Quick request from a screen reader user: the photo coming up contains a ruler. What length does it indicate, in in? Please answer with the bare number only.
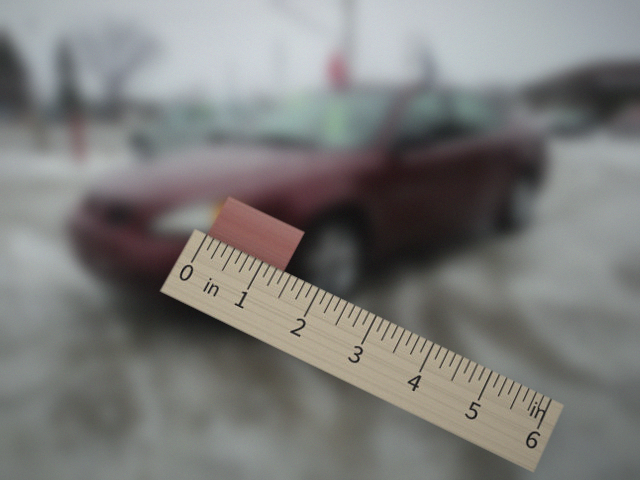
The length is 1.375
